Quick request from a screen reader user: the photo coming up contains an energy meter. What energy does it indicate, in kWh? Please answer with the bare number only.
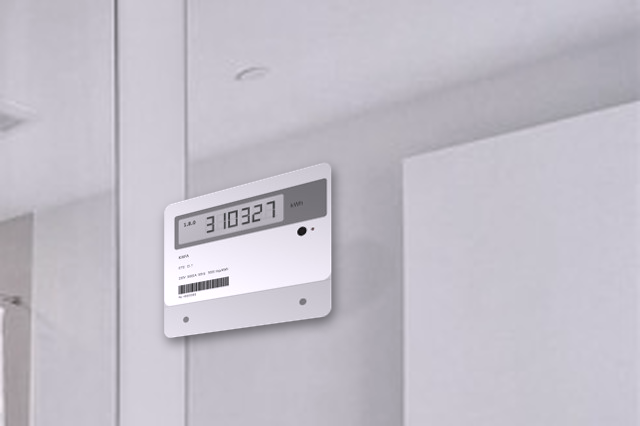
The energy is 310327
